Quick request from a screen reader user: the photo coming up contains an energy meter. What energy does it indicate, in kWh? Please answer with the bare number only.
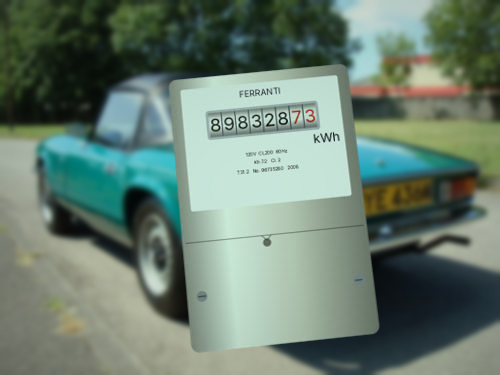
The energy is 898328.73
